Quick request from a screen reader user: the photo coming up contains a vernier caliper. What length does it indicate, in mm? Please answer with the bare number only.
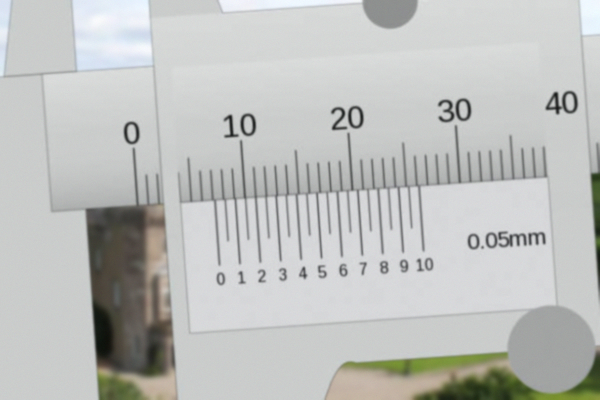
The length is 7.2
